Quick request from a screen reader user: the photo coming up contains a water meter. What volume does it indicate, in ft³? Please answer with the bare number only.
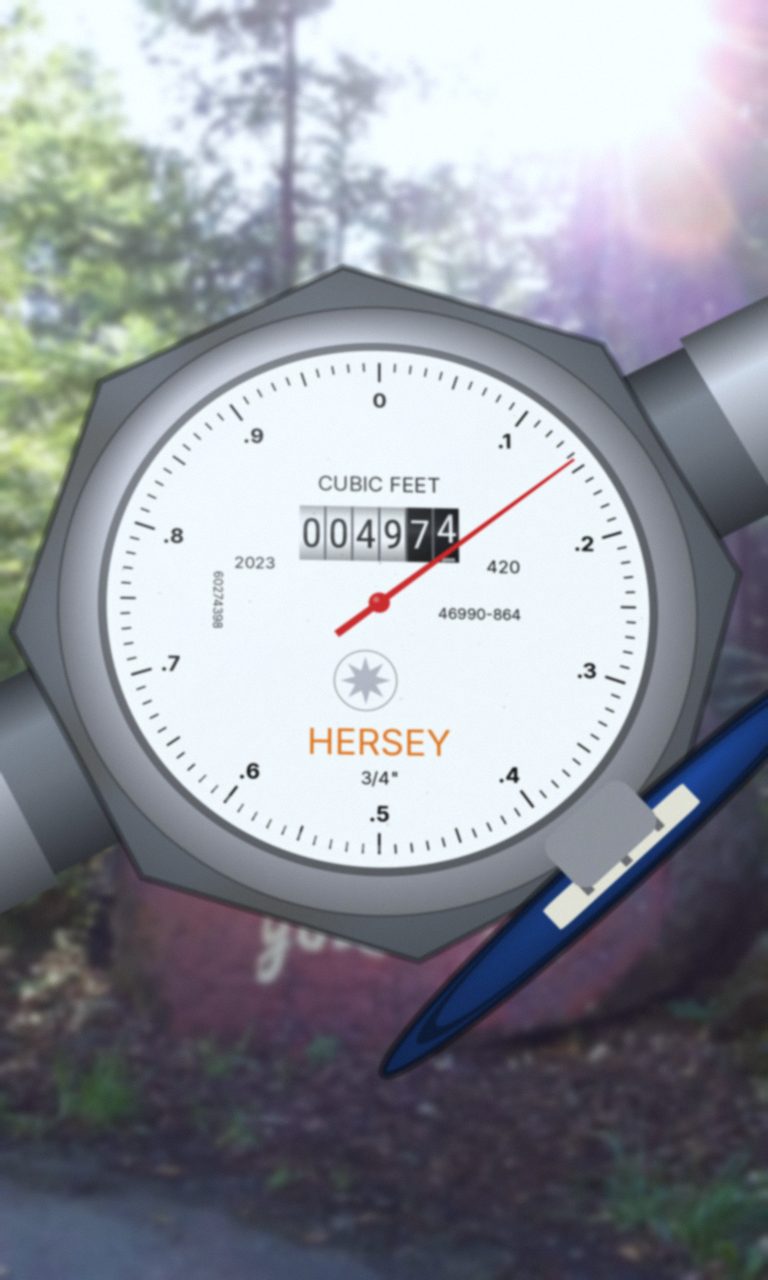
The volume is 4974.14
